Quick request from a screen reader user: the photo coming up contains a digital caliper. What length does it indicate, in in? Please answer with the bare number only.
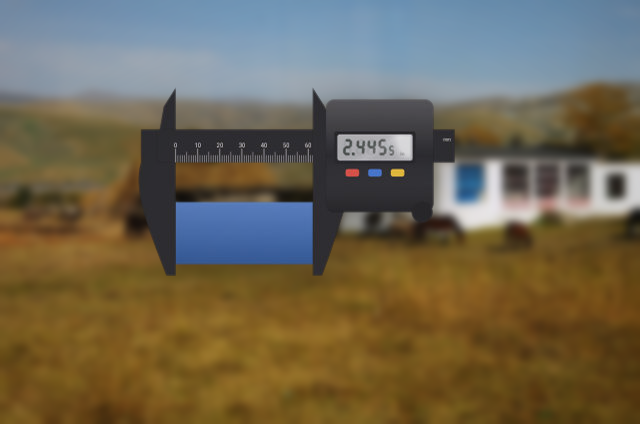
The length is 2.4455
